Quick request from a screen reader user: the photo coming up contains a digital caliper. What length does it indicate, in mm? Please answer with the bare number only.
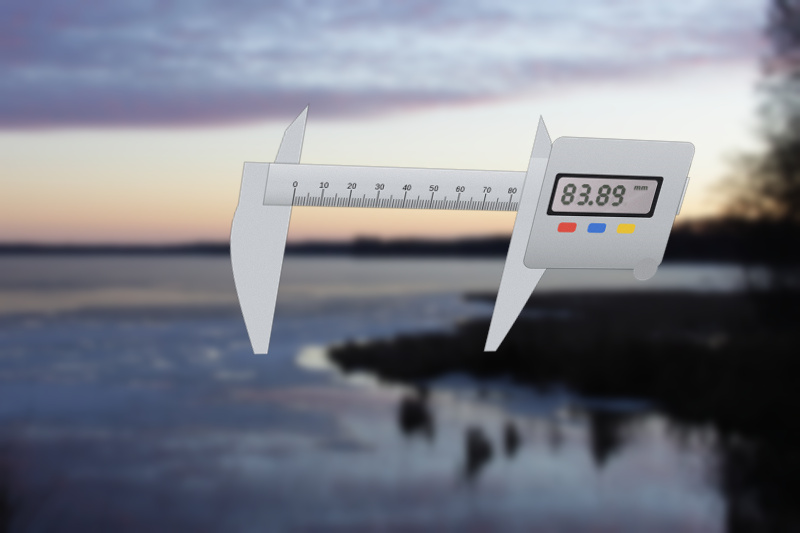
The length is 83.89
